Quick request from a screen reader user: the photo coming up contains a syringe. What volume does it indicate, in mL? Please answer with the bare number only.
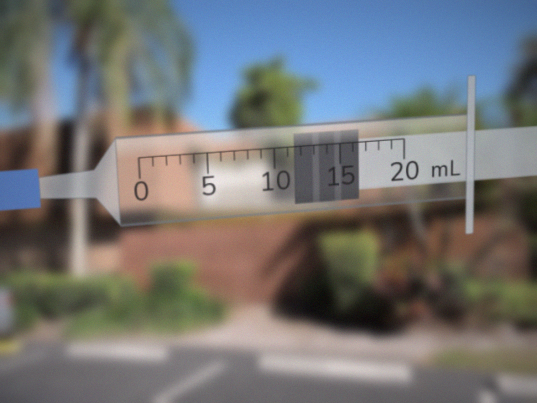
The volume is 11.5
